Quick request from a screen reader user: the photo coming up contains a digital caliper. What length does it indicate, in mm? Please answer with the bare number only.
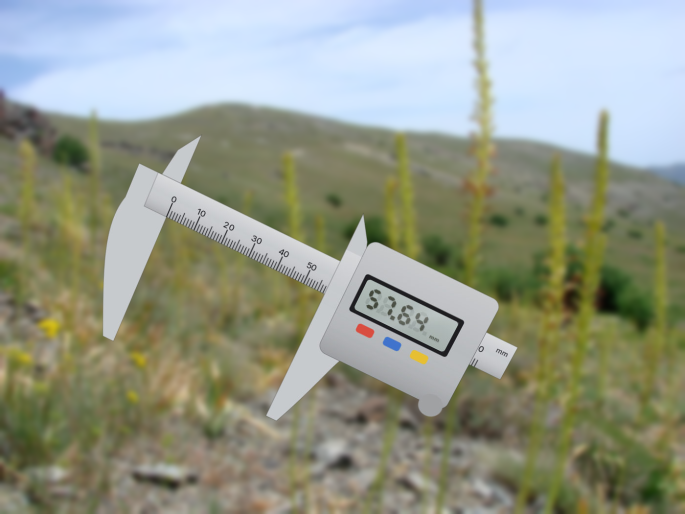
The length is 57.64
